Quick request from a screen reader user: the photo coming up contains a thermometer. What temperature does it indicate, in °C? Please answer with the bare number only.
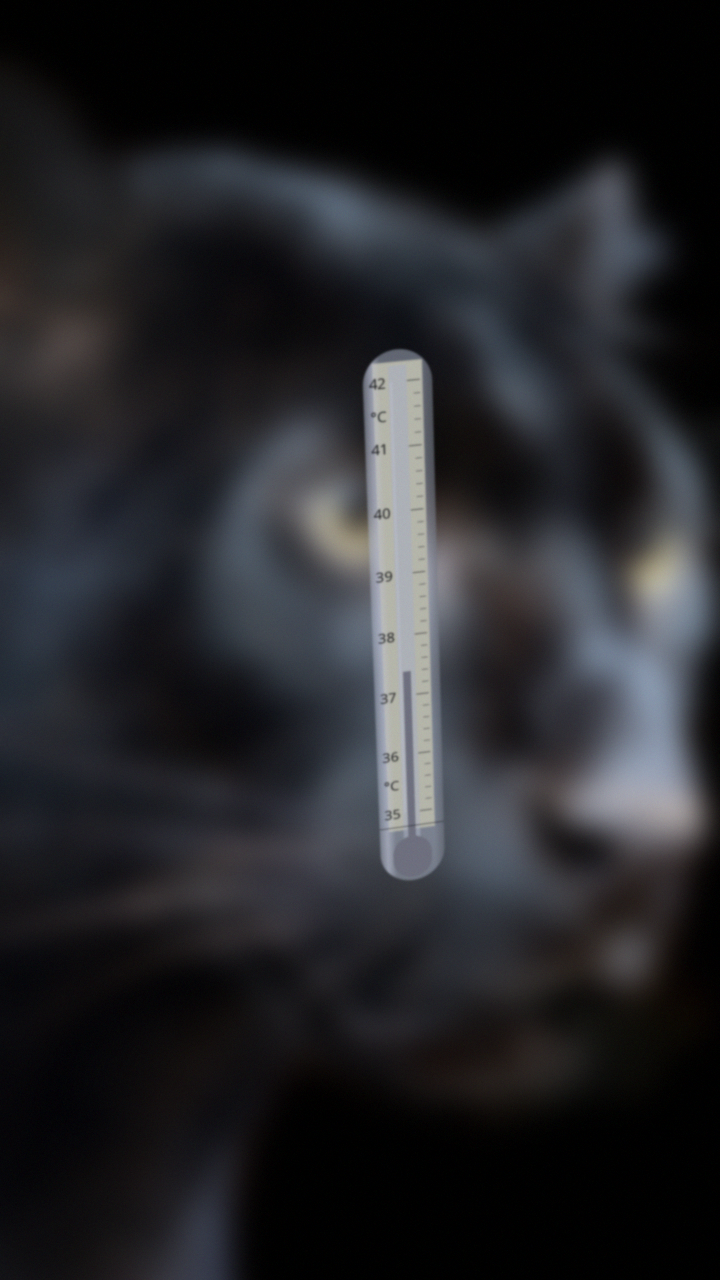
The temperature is 37.4
